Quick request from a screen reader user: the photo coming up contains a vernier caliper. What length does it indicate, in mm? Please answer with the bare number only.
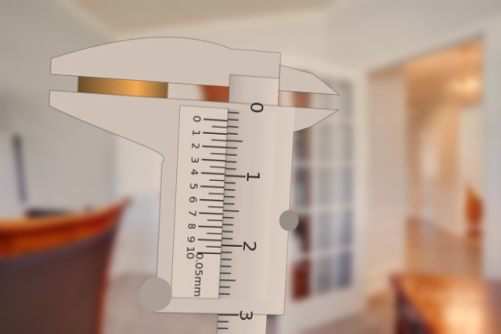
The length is 2.2
